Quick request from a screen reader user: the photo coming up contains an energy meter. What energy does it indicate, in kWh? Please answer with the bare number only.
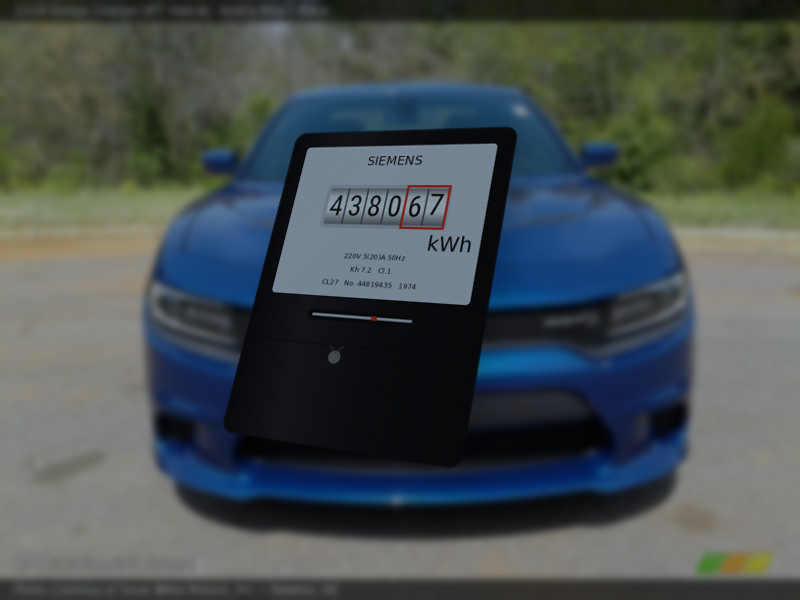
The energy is 4380.67
